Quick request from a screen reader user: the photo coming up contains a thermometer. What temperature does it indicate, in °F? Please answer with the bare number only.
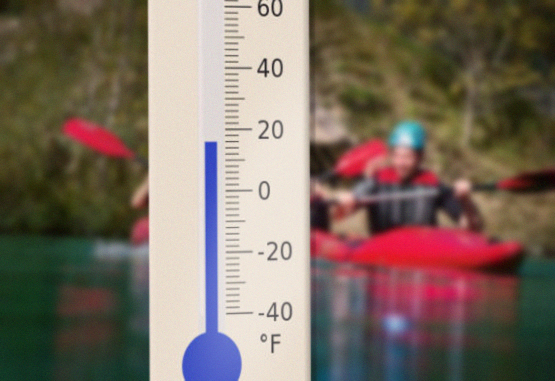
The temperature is 16
